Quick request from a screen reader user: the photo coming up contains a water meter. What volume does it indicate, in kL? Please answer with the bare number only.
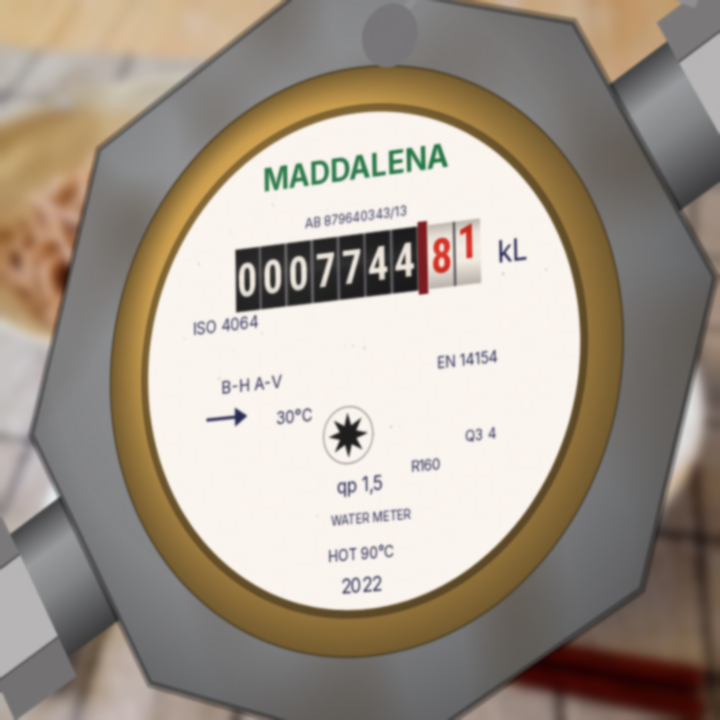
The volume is 7744.81
